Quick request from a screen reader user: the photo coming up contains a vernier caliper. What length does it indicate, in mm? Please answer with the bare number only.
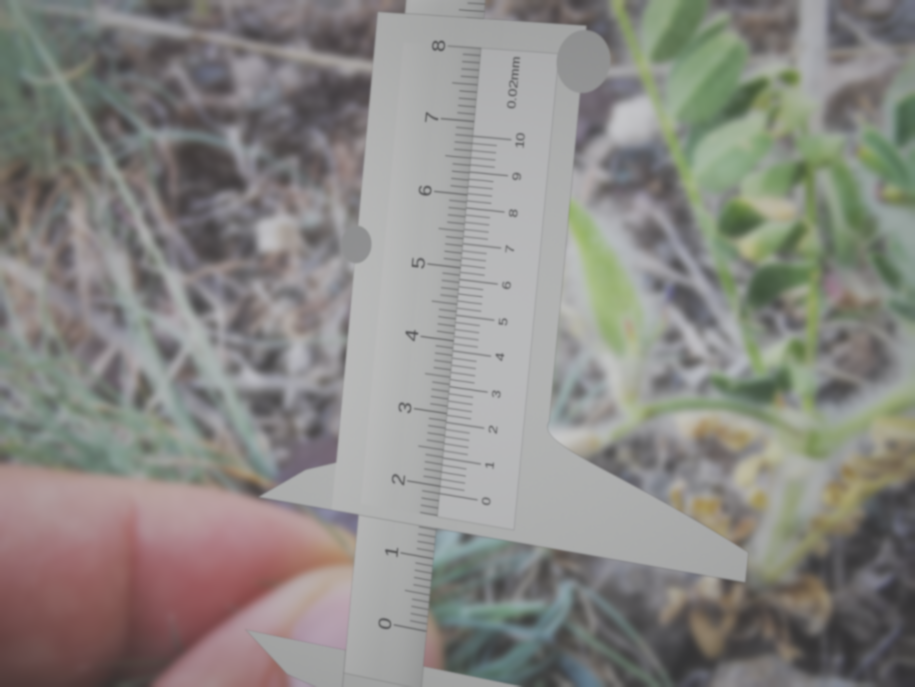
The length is 19.0
